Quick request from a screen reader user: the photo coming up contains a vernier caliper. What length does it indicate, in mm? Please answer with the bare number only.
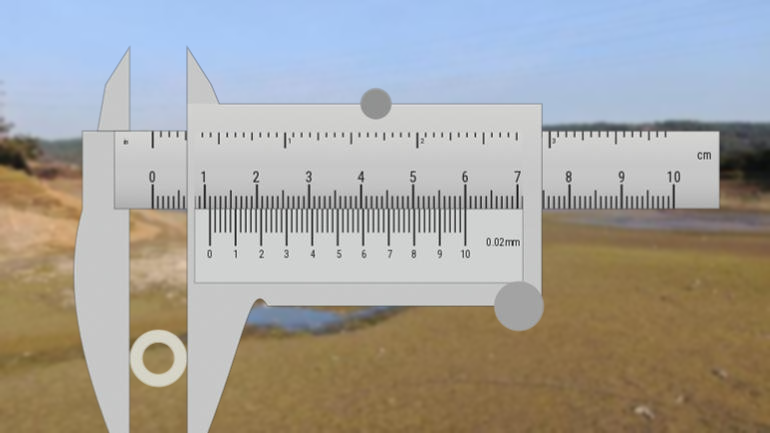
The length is 11.0
